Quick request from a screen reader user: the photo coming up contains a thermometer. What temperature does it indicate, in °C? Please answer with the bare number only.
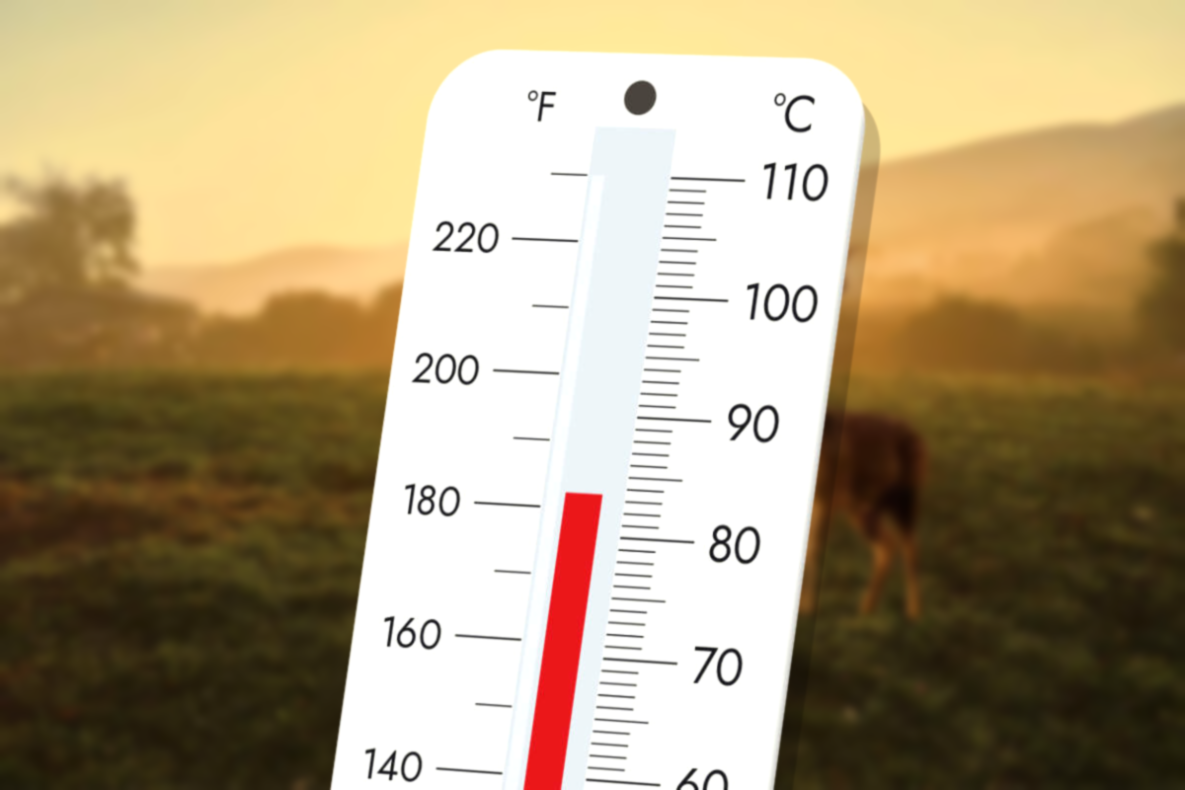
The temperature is 83.5
